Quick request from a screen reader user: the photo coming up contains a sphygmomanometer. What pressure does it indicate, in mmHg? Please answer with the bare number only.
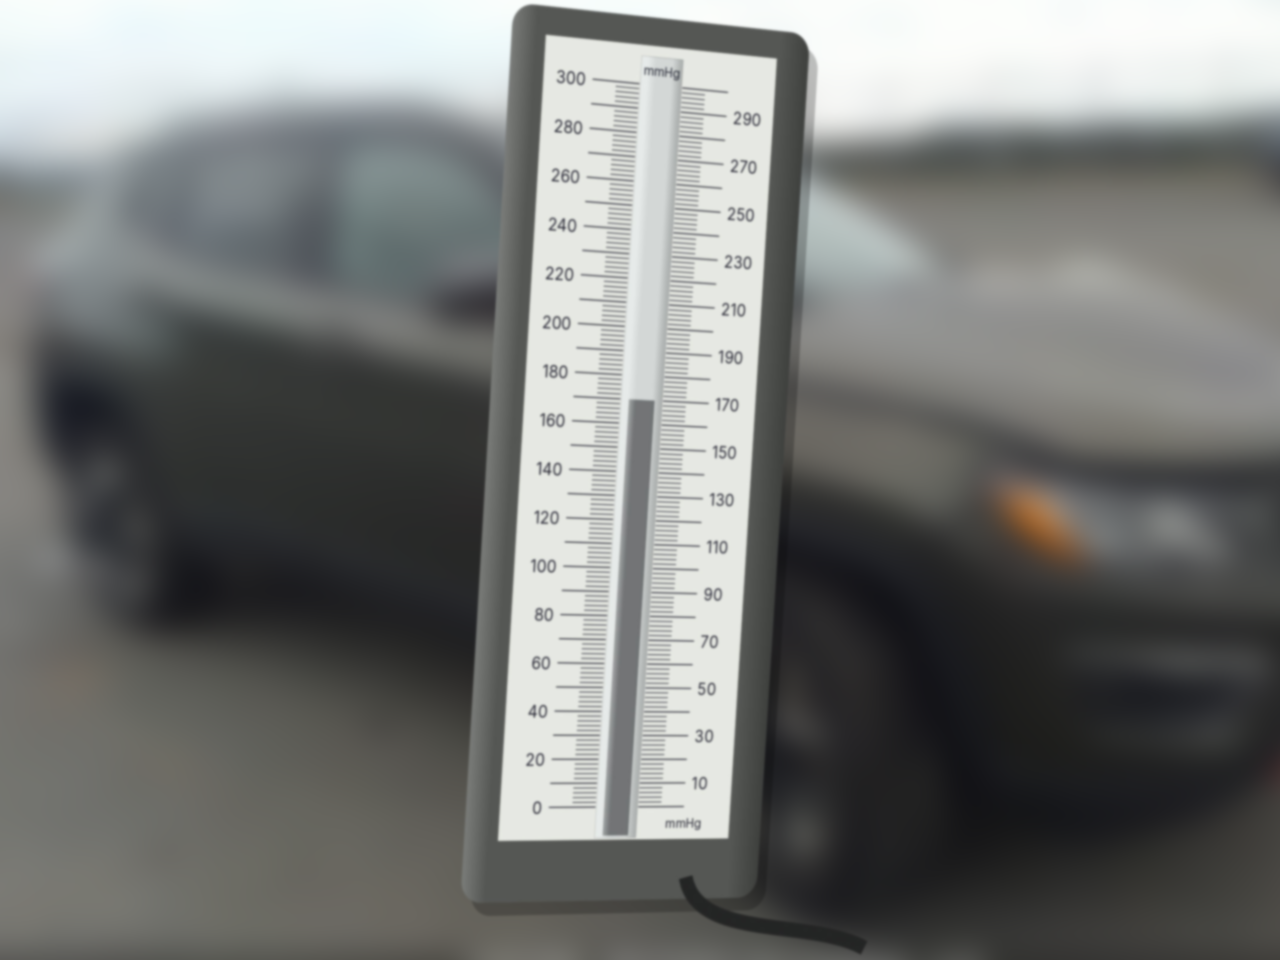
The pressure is 170
